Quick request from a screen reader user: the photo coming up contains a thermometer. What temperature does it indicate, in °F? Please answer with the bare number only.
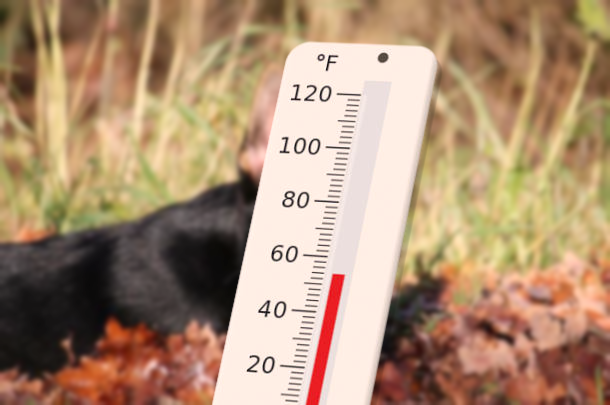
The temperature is 54
